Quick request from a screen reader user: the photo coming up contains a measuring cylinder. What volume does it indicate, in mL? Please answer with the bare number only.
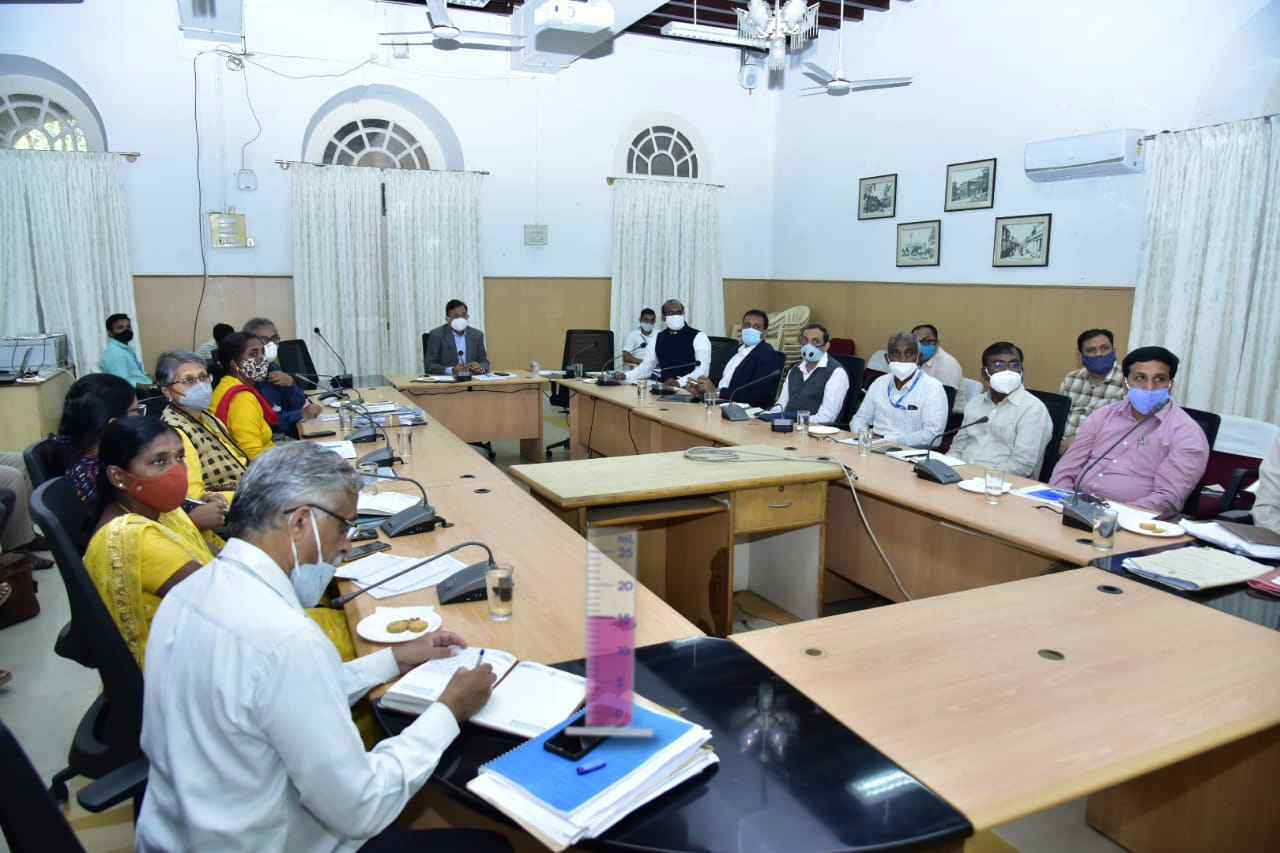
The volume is 15
